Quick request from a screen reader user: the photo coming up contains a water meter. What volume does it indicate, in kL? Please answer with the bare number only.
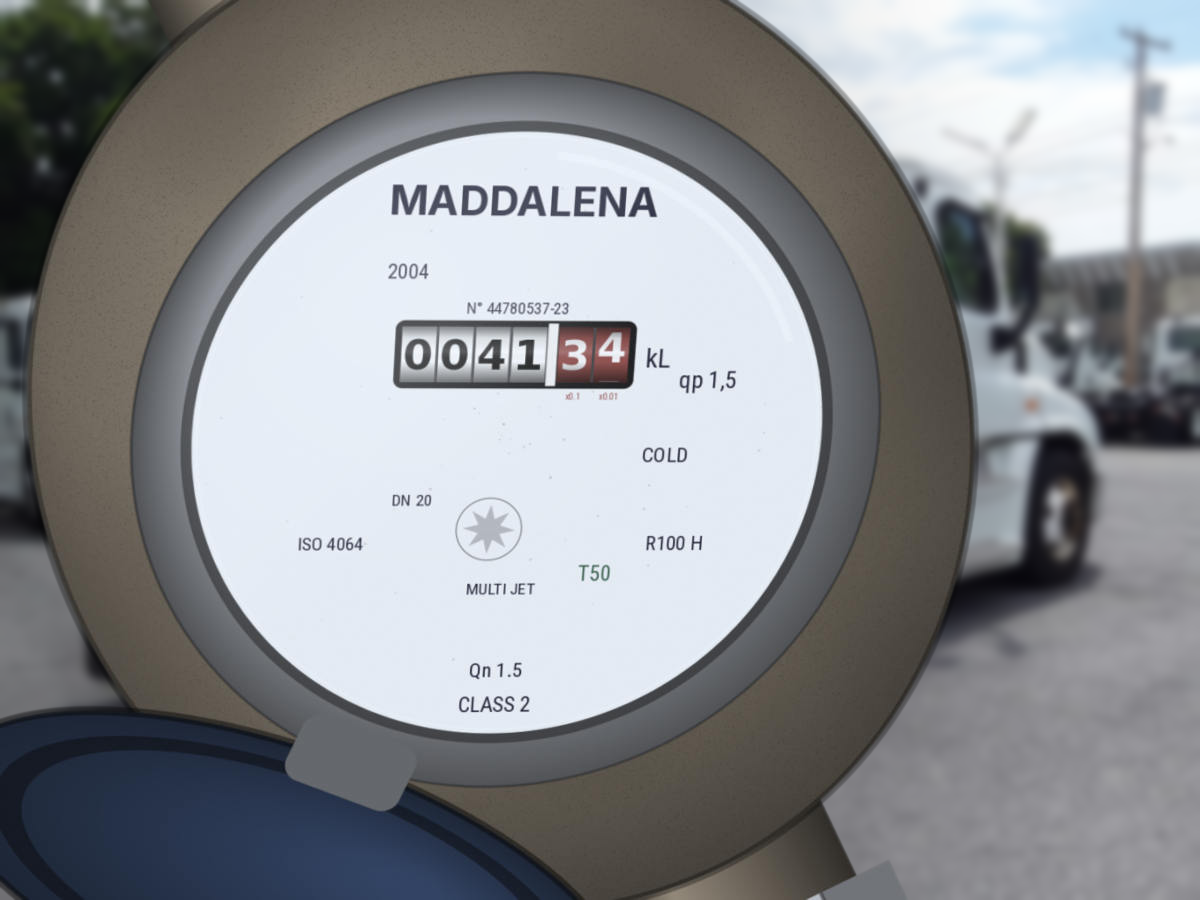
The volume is 41.34
